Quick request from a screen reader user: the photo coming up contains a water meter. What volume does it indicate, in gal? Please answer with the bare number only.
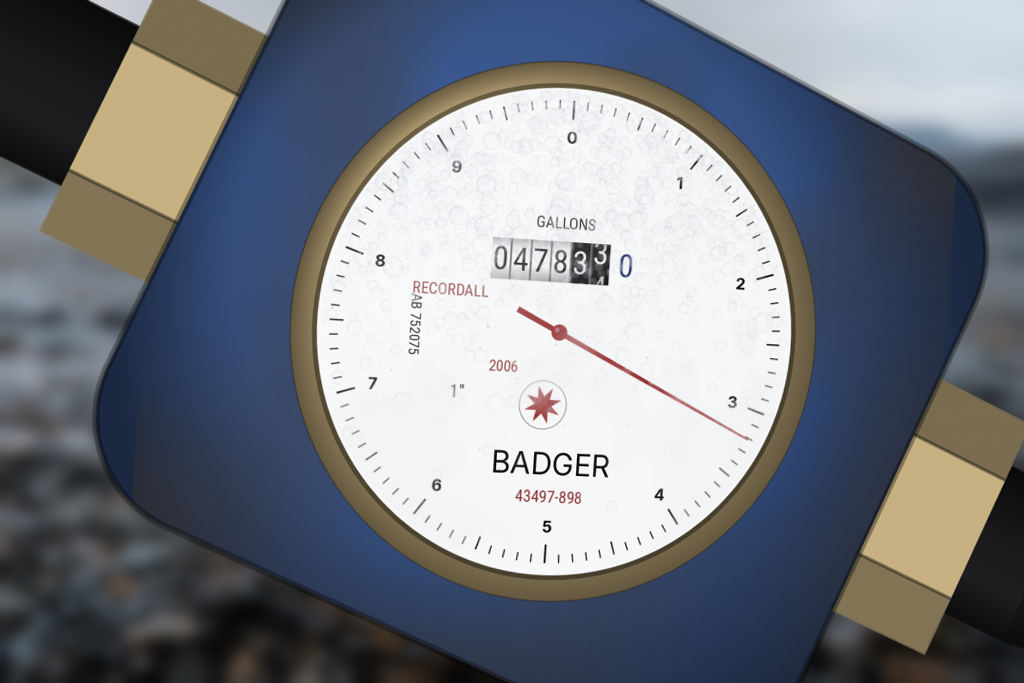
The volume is 478333.2
